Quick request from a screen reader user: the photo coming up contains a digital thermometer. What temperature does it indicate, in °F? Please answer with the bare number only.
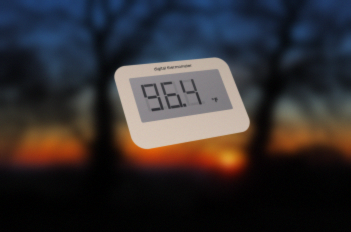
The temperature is 96.4
